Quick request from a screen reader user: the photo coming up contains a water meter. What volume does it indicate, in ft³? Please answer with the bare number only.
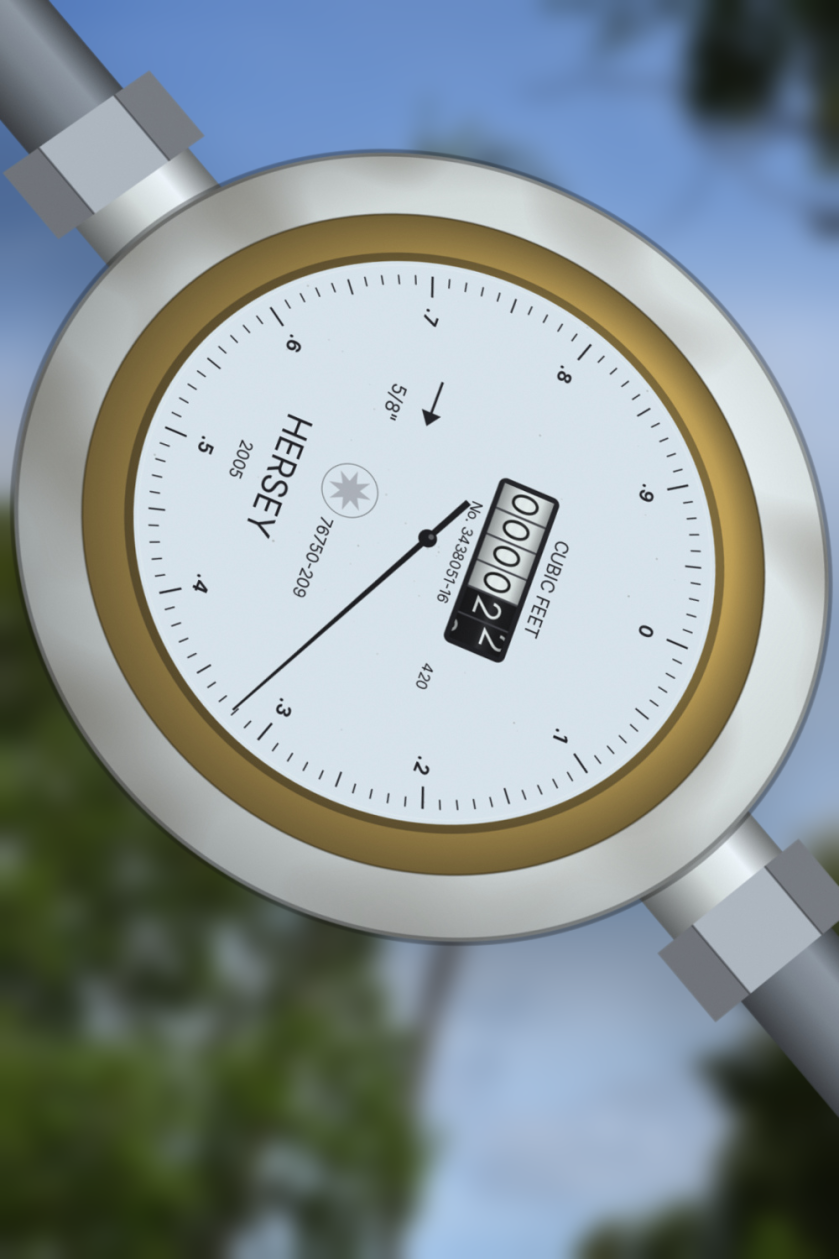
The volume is 22.32
